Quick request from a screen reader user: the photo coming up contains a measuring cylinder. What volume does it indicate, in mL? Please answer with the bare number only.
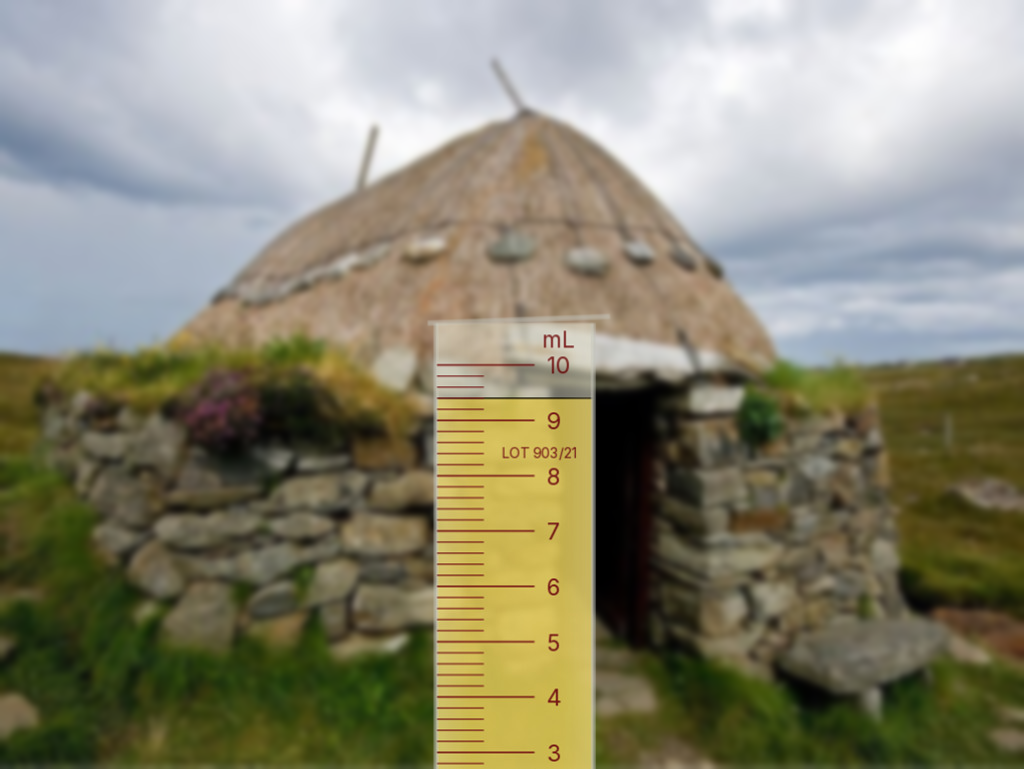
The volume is 9.4
